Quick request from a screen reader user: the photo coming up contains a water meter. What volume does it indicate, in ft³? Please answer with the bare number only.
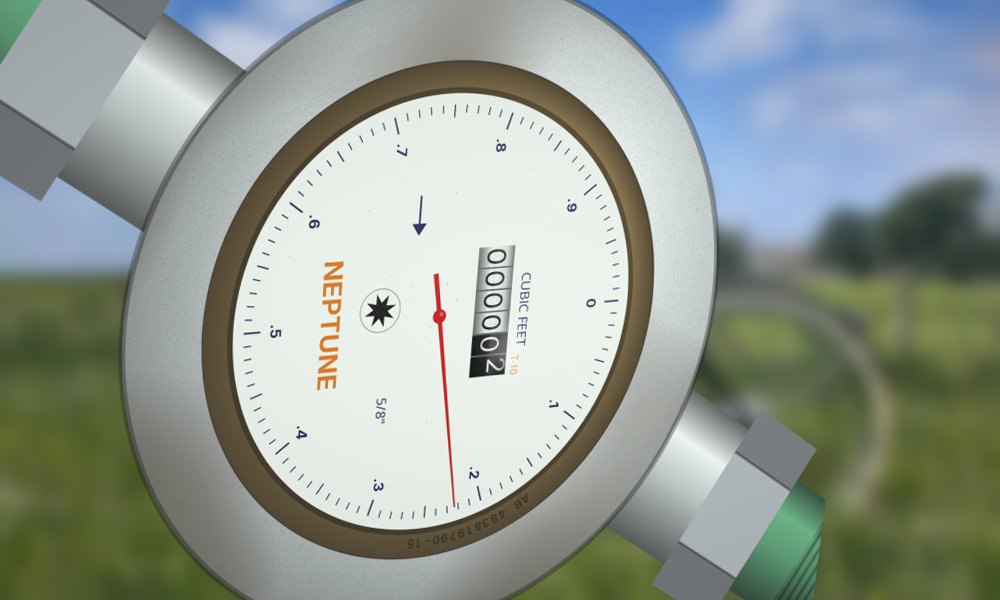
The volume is 2.22
